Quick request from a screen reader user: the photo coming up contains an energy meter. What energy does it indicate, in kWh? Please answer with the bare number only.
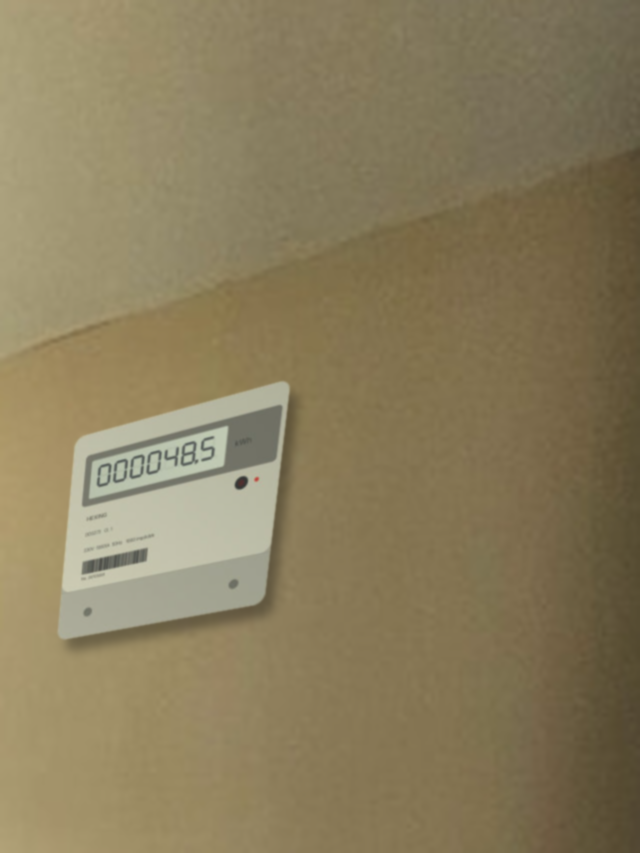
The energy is 48.5
